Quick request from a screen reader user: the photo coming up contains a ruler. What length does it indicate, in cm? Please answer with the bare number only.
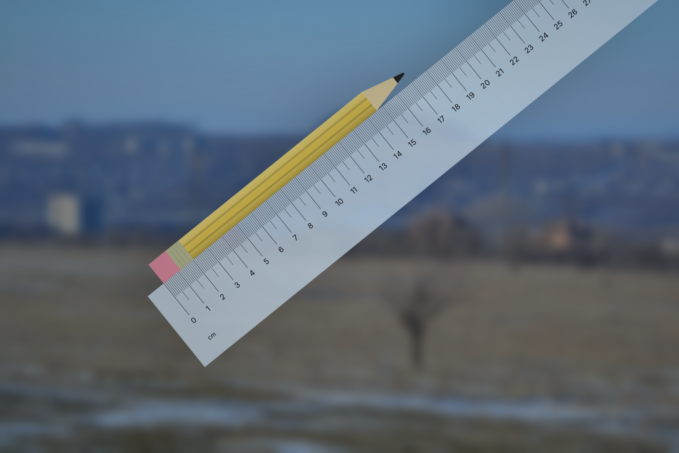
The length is 17
